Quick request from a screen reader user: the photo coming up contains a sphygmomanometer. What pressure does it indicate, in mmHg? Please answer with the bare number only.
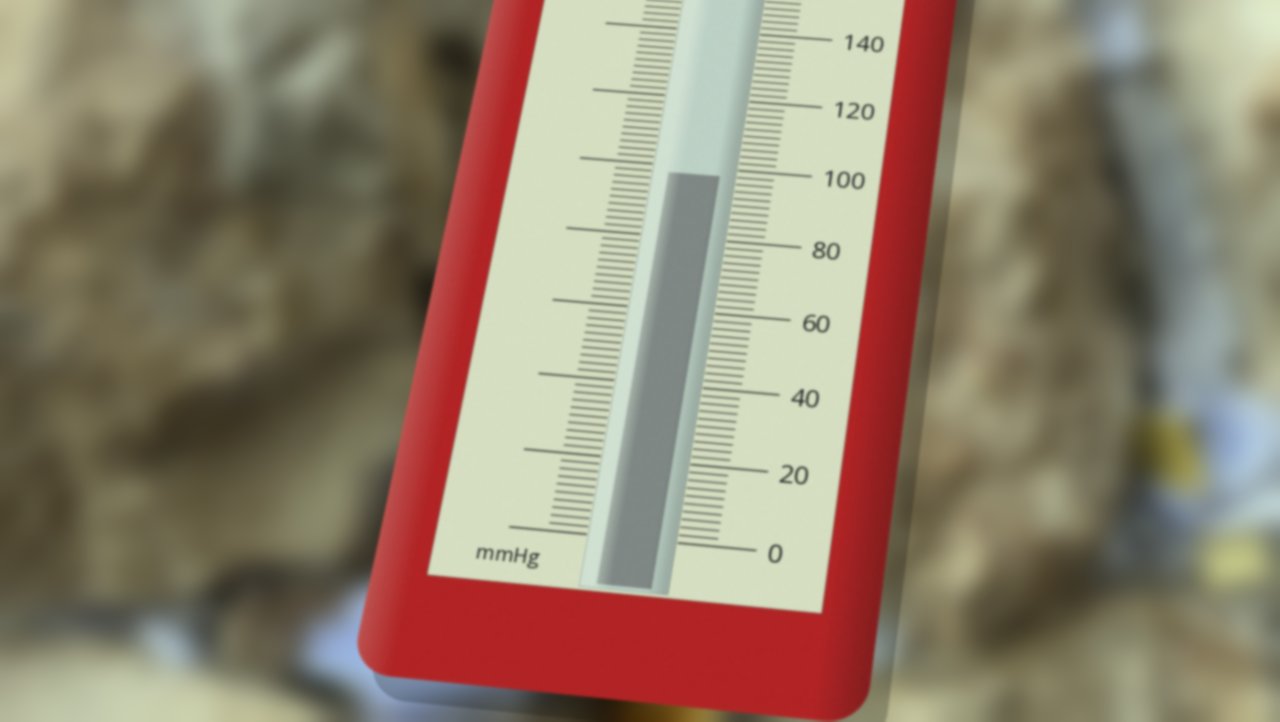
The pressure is 98
